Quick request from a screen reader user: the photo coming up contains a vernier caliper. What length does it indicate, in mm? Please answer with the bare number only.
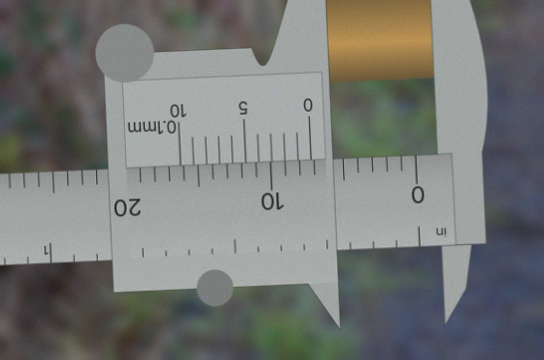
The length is 7.2
